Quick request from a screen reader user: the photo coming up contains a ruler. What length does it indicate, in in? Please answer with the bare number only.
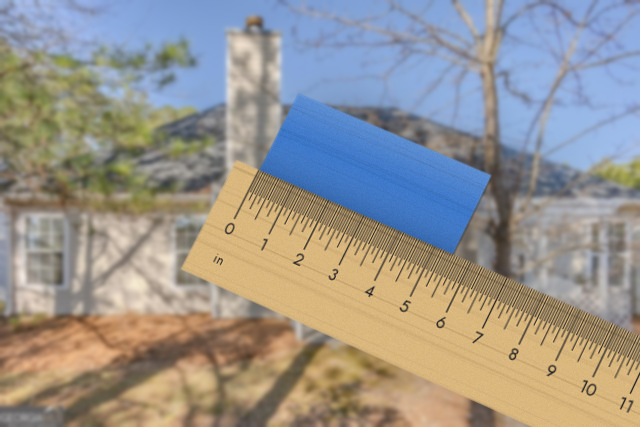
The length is 5.5
